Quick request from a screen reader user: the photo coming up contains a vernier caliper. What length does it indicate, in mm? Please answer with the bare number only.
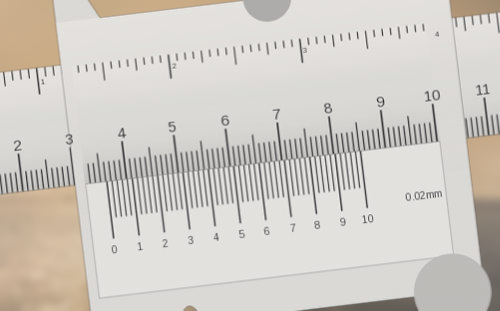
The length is 36.2
